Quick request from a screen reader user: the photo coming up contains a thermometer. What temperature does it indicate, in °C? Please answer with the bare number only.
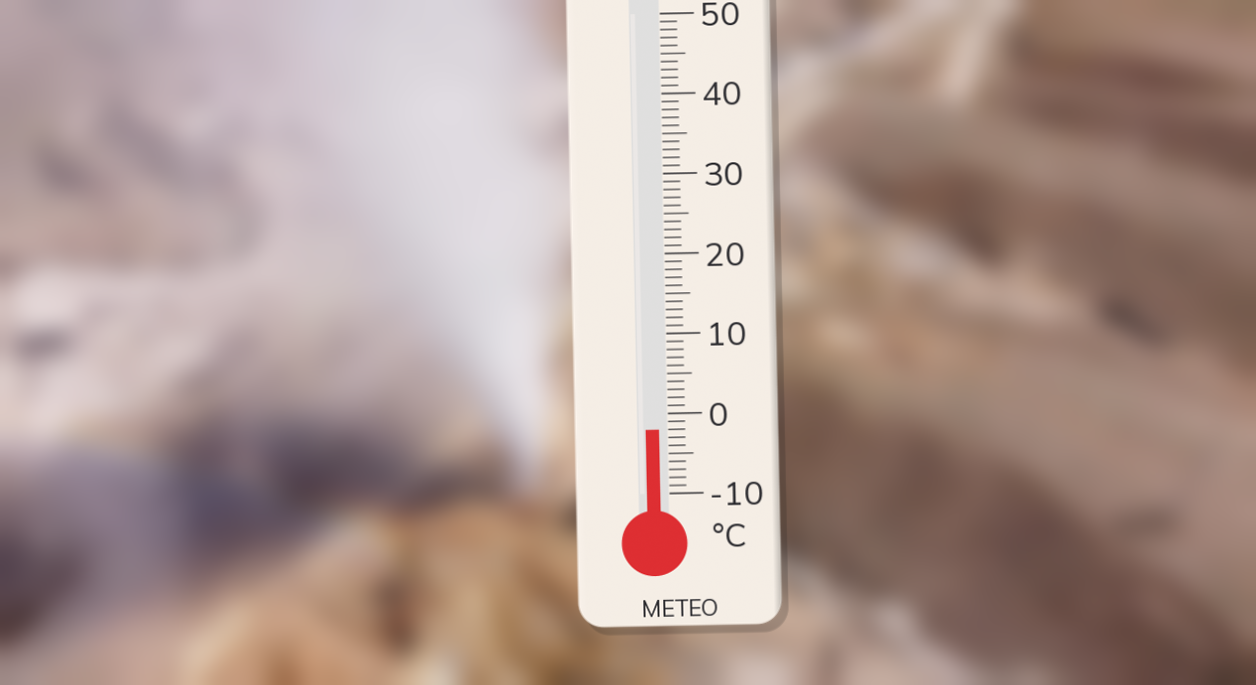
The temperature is -2
